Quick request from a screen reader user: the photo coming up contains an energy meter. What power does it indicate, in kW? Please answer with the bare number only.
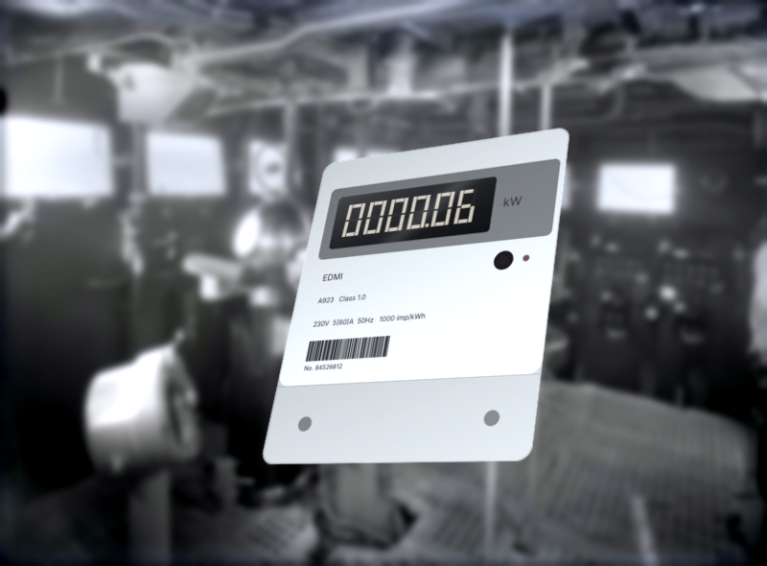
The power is 0.06
